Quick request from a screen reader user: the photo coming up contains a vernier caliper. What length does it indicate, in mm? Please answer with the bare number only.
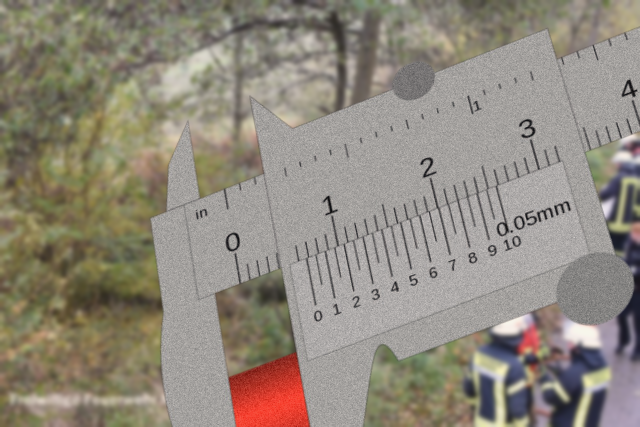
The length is 6.8
